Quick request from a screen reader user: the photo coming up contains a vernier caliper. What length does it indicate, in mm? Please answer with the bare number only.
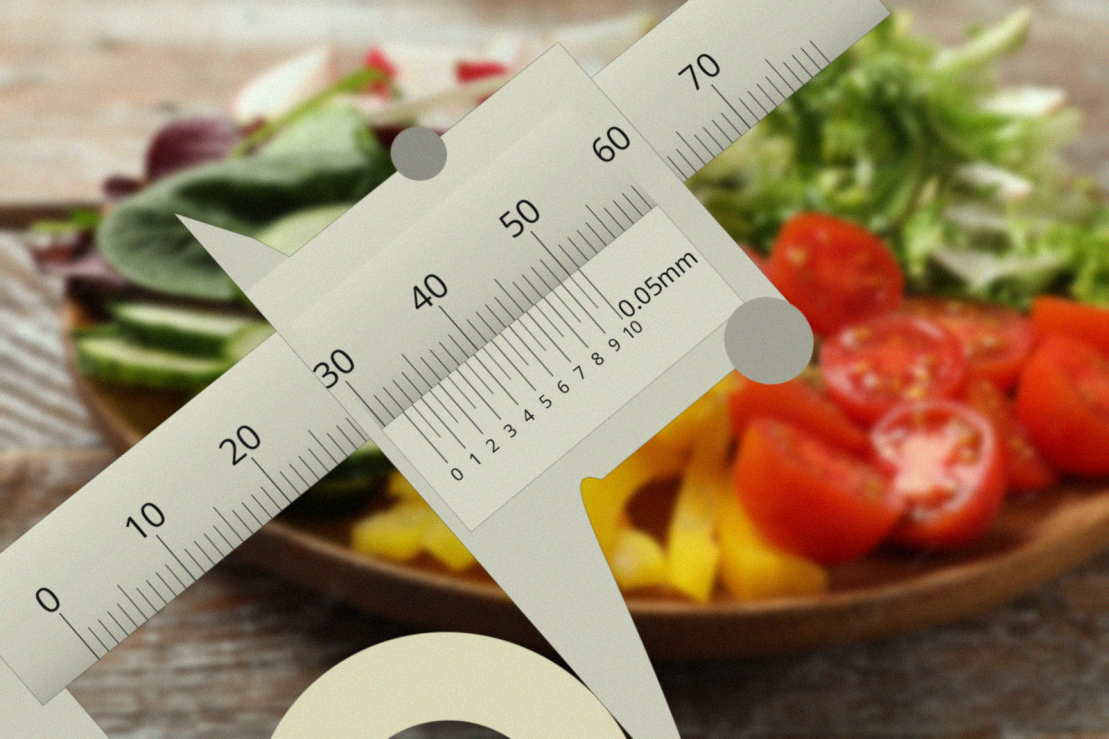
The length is 31.9
